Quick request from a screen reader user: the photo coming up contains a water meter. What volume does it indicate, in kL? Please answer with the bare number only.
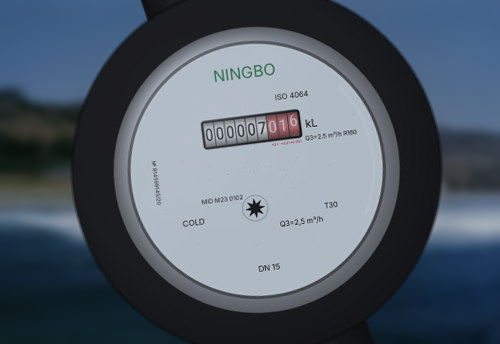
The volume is 7.016
